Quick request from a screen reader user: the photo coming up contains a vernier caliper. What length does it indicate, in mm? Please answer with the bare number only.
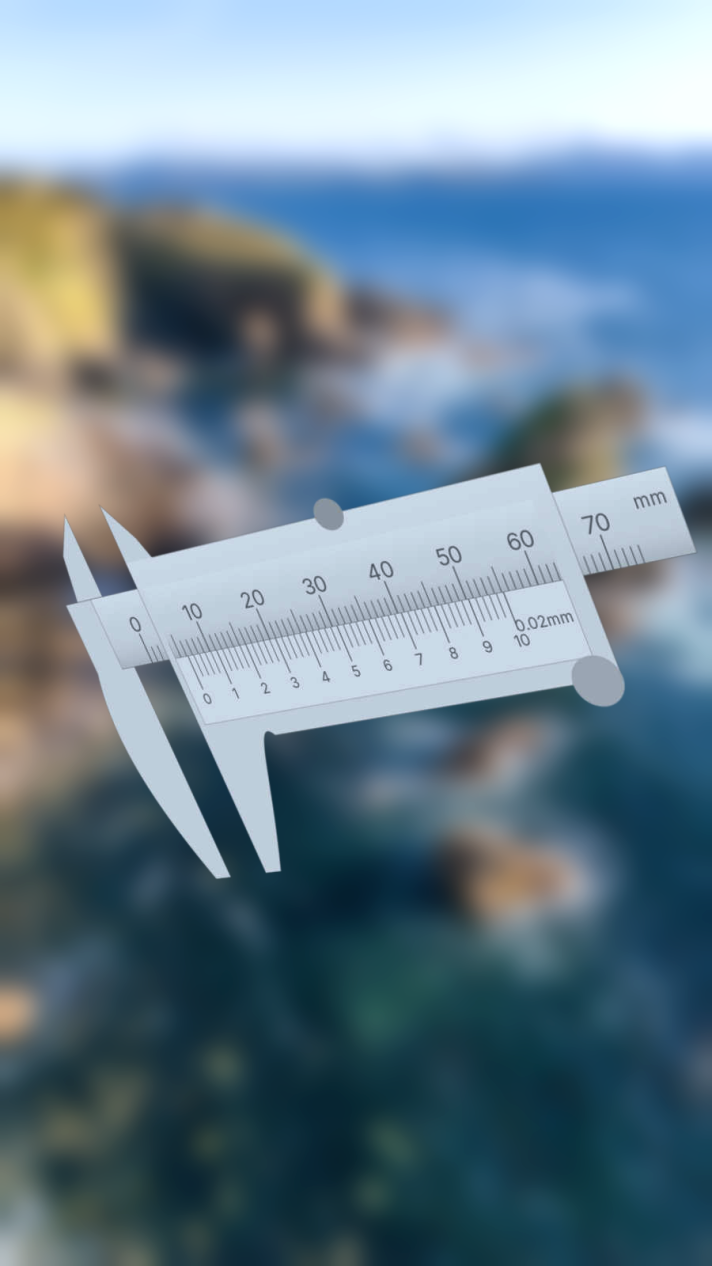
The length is 6.2
